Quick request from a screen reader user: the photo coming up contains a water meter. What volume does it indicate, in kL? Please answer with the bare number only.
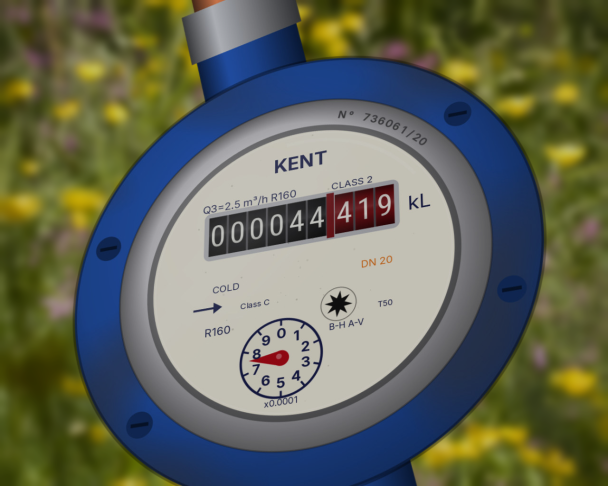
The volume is 44.4197
